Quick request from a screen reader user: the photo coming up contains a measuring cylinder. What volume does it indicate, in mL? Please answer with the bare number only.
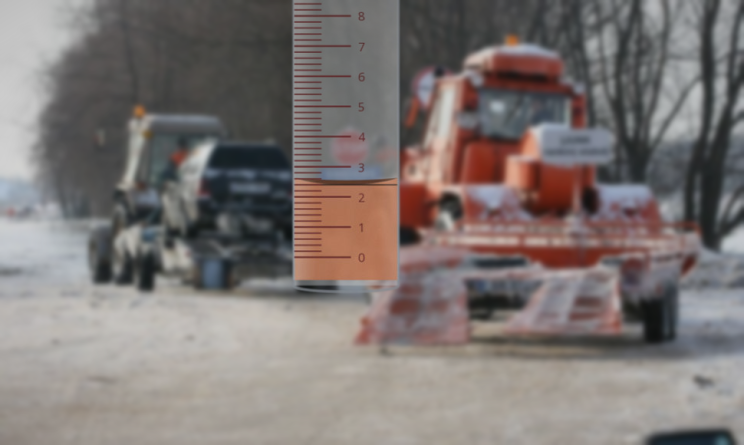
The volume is 2.4
